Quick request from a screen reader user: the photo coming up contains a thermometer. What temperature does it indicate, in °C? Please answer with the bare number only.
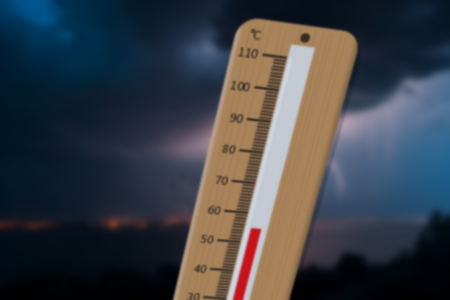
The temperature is 55
